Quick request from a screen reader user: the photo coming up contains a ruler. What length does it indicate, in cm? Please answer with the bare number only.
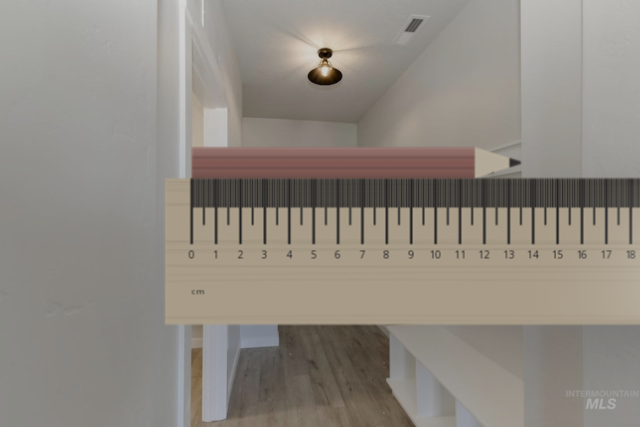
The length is 13.5
